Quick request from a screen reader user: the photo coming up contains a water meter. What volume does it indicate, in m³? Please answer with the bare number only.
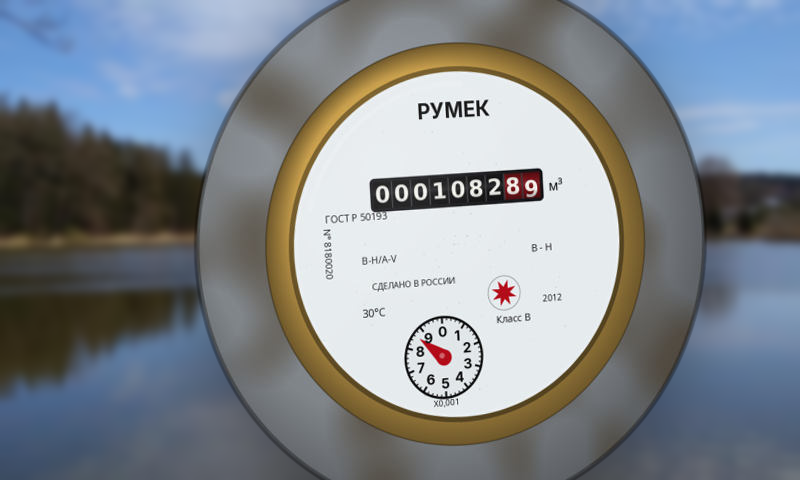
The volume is 1082.888
